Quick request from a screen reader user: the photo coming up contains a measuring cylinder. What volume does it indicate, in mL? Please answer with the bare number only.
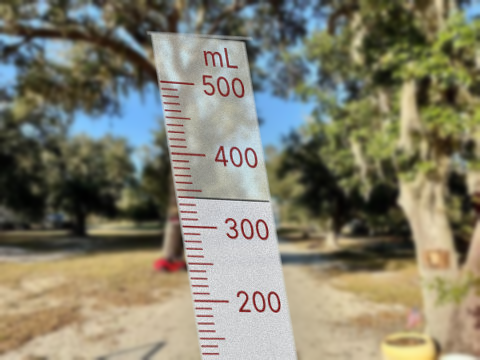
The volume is 340
